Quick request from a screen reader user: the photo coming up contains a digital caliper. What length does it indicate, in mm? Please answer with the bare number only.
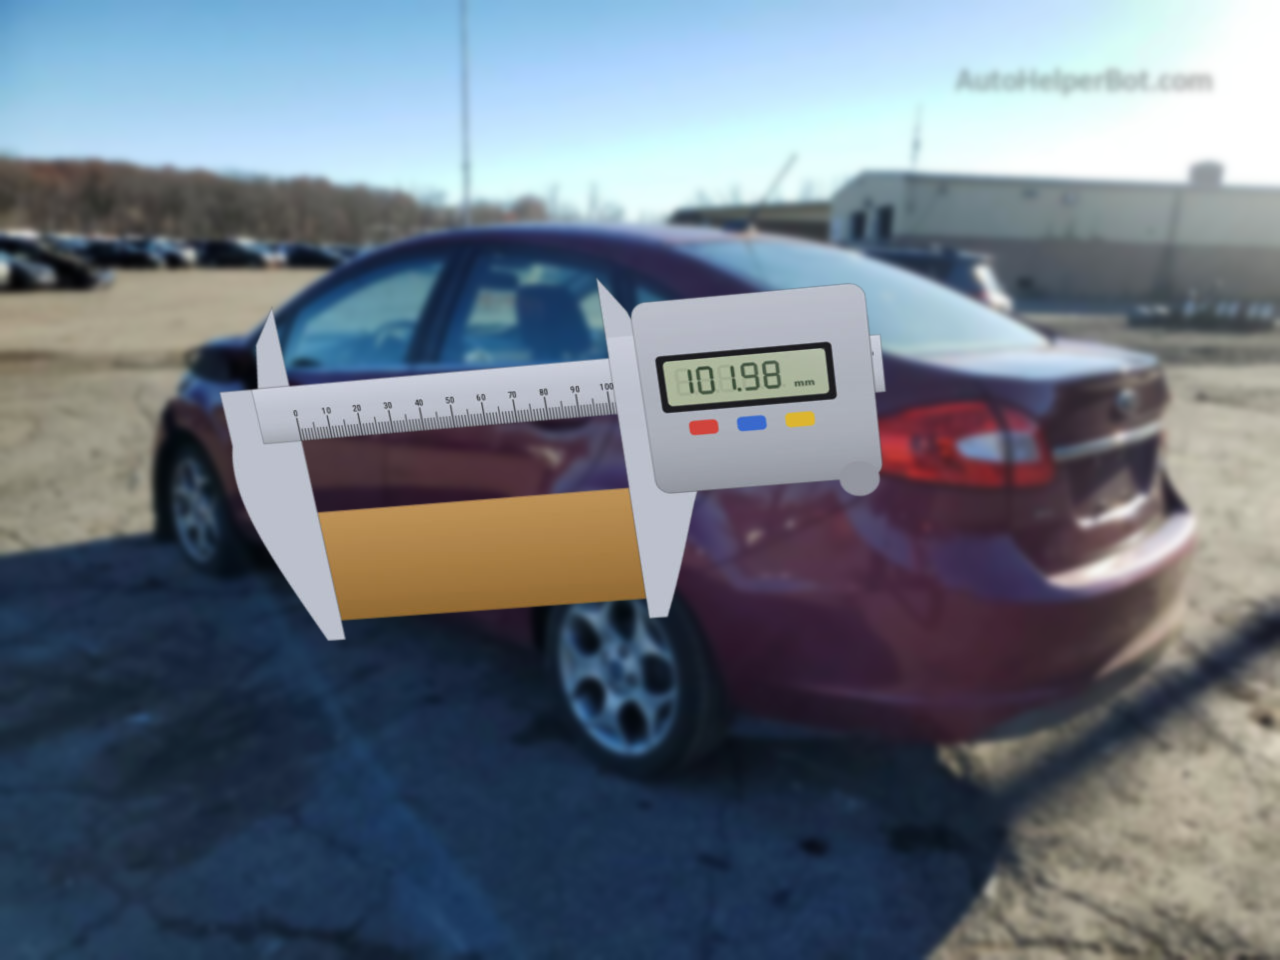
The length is 101.98
